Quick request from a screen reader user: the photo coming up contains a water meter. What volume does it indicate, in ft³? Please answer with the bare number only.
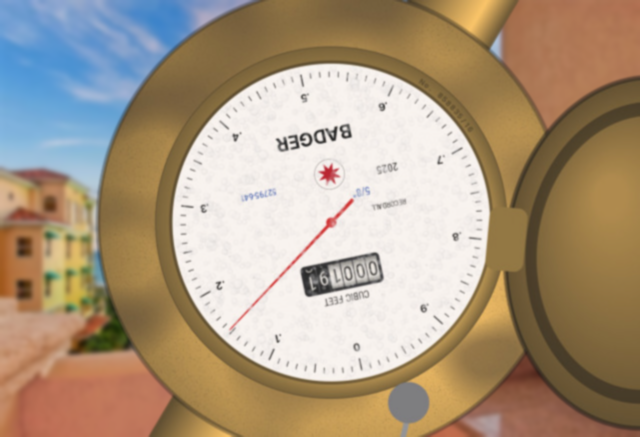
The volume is 191.15
